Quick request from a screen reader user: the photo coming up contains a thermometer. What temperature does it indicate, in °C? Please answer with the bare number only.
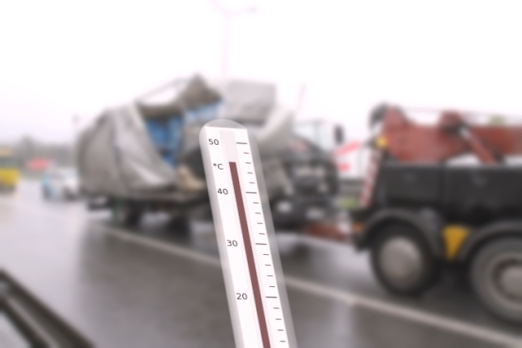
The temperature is 46
